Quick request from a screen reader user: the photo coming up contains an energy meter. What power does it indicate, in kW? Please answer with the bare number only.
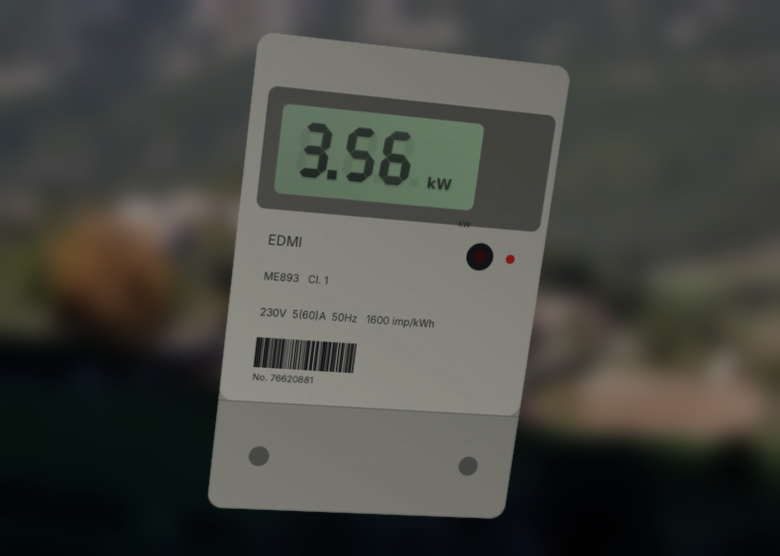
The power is 3.56
